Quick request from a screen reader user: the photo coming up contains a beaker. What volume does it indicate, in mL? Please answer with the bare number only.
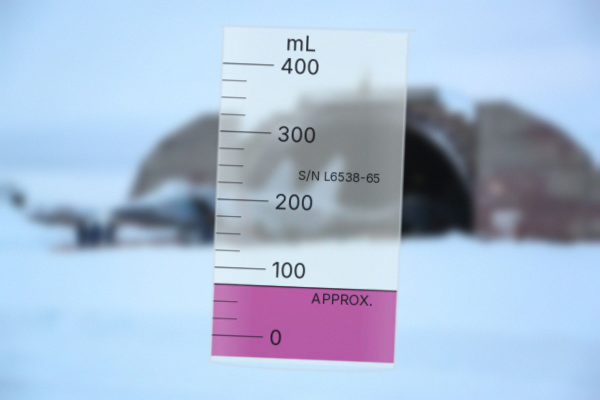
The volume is 75
